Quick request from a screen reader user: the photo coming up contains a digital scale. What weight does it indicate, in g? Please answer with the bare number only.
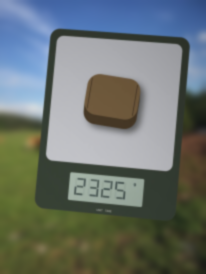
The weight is 2325
